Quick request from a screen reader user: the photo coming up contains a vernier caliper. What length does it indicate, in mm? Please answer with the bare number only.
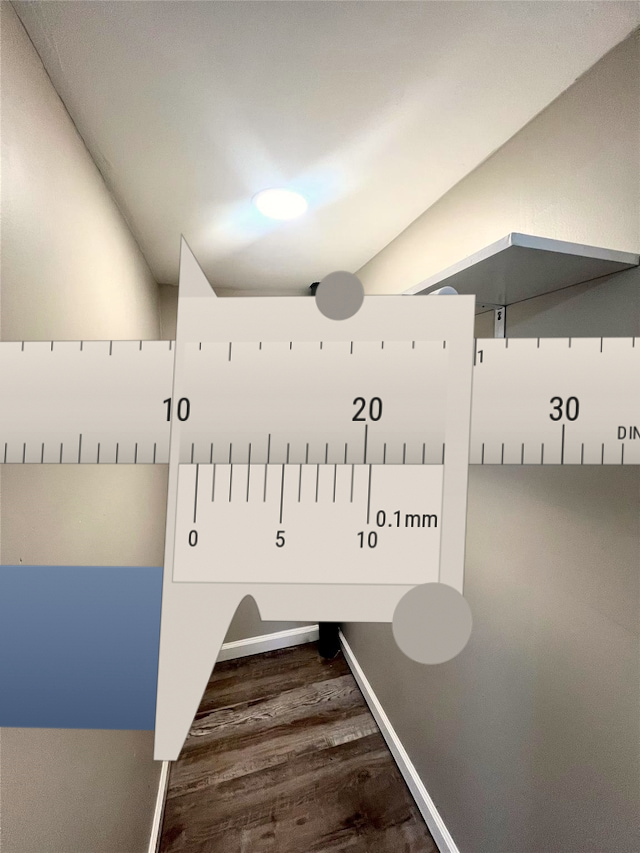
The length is 11.3
